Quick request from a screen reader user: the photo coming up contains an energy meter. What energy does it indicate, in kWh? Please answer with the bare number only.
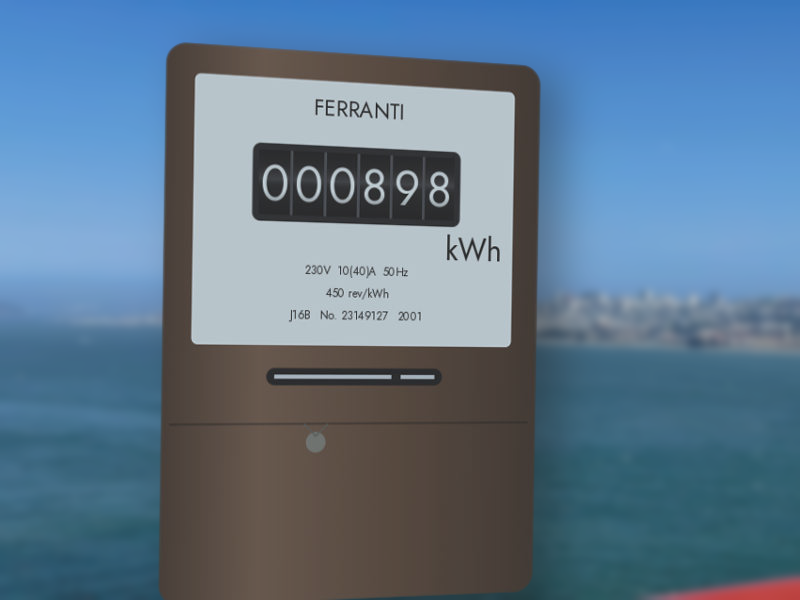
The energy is 898
